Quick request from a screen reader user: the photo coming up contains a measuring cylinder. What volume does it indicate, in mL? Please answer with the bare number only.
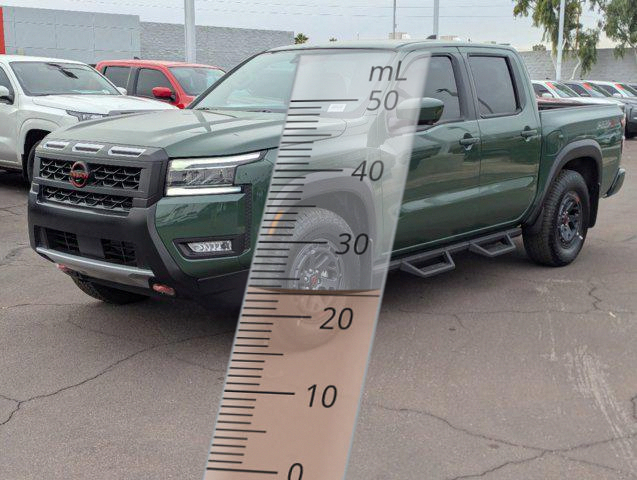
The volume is 23
